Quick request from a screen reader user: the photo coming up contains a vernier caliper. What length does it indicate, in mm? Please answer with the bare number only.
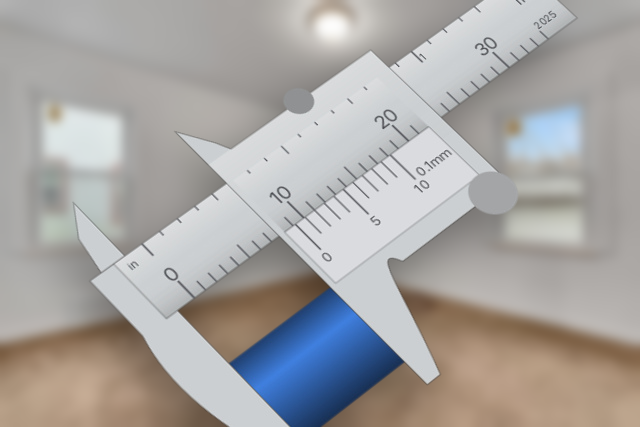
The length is 9.2
